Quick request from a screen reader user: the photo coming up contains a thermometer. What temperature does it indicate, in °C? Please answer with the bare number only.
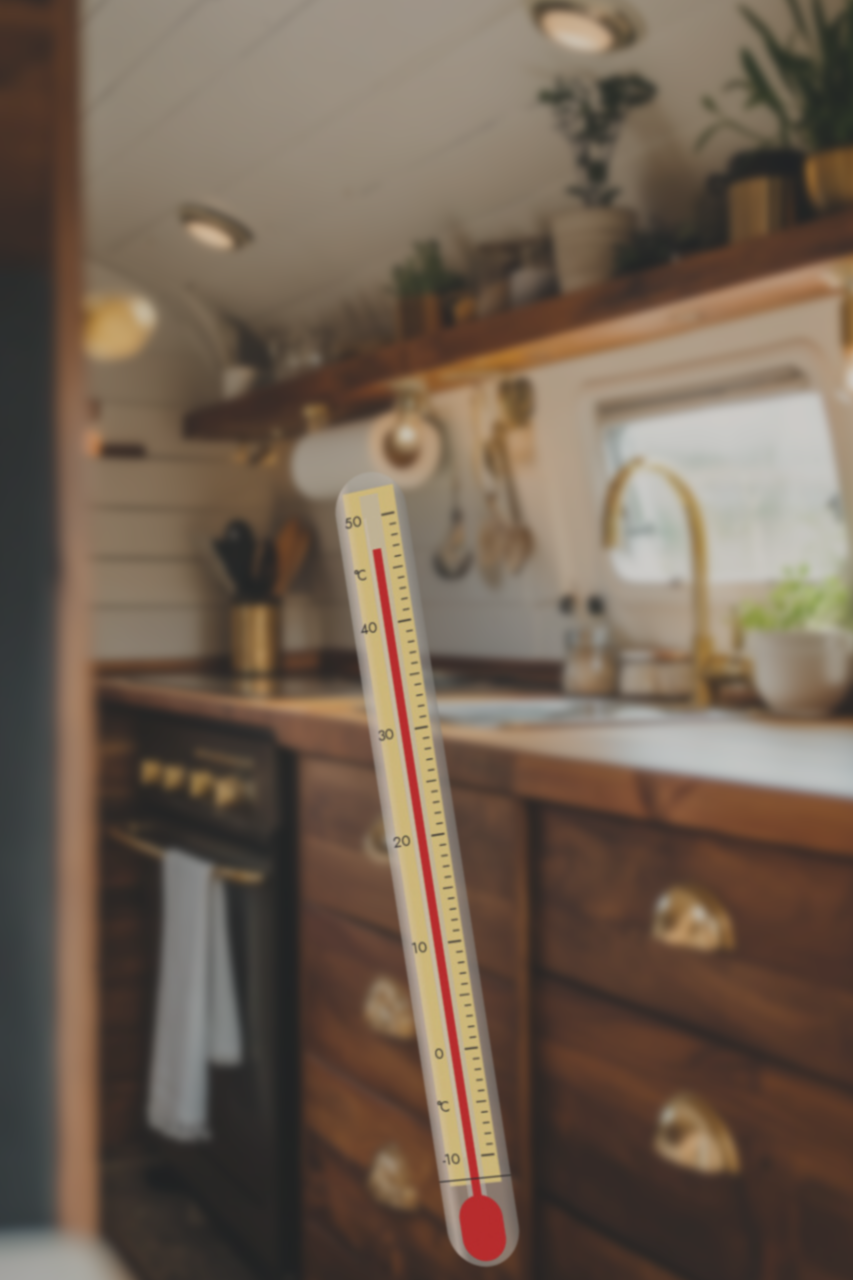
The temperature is 47
